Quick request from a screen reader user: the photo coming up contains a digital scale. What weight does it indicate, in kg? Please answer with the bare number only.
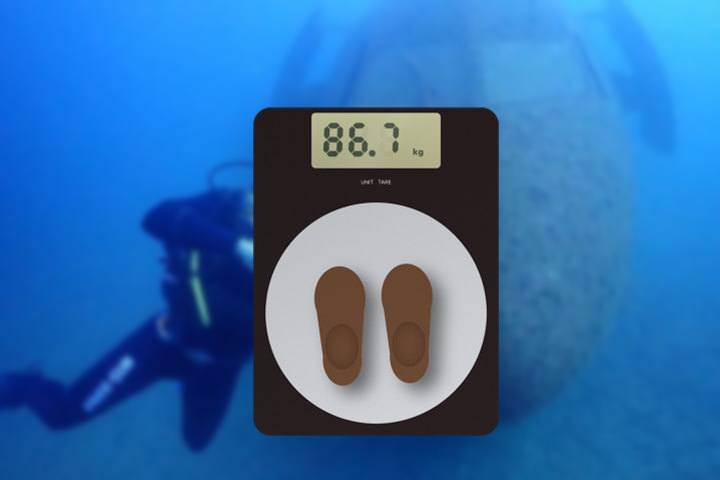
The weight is 86.7
